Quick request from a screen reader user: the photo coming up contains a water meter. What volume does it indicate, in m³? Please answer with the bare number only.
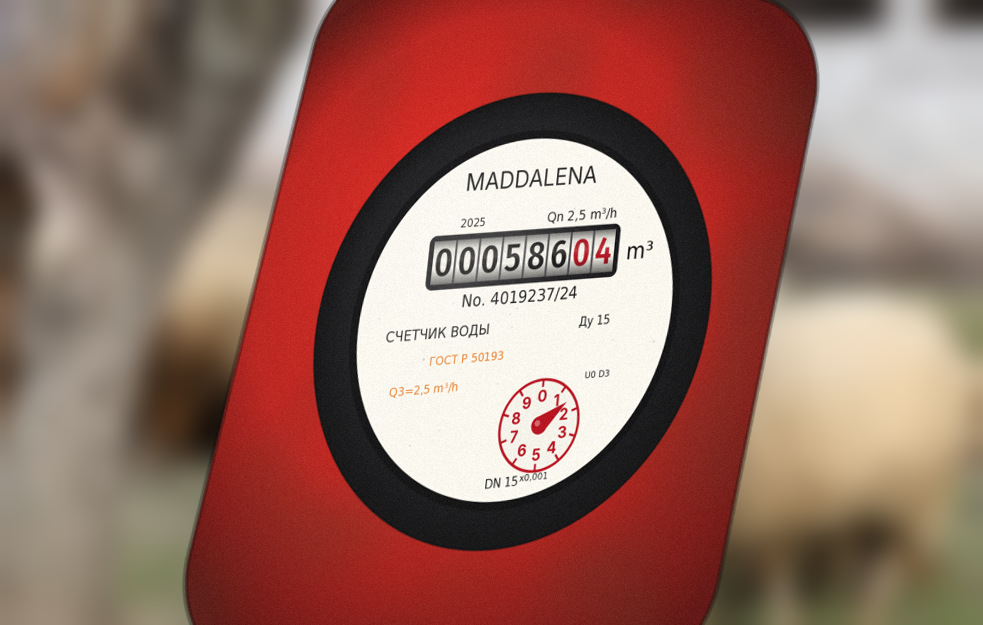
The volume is 586.041
